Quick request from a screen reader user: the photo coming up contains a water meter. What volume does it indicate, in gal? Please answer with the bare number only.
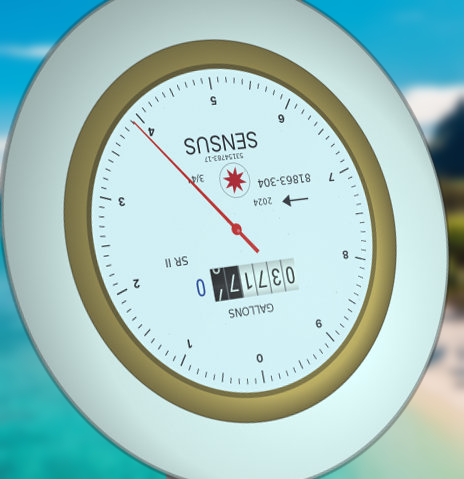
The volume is 371773.9
